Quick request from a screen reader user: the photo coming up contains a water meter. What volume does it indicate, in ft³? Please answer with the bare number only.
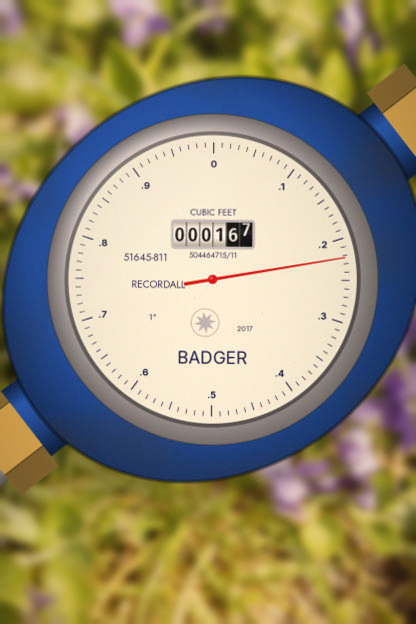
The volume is 167.22
